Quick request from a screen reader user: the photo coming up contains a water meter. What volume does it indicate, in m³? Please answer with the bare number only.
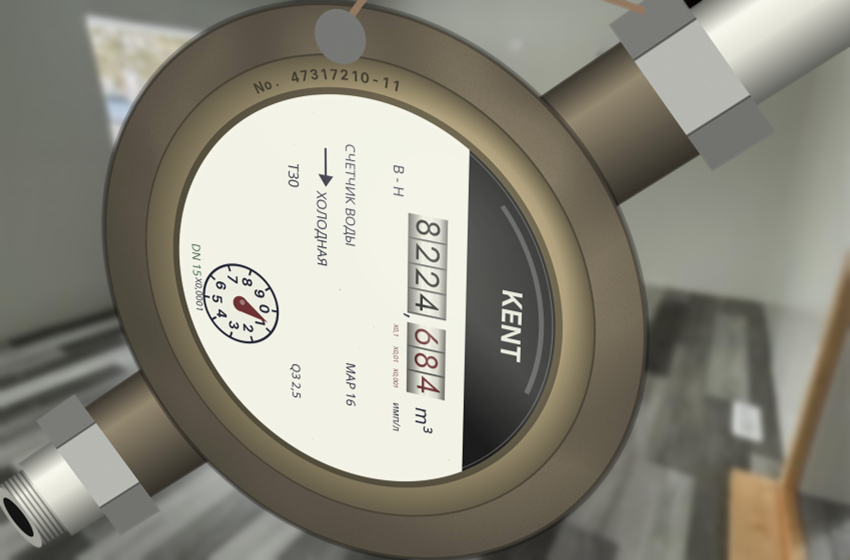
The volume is 8224.6840
